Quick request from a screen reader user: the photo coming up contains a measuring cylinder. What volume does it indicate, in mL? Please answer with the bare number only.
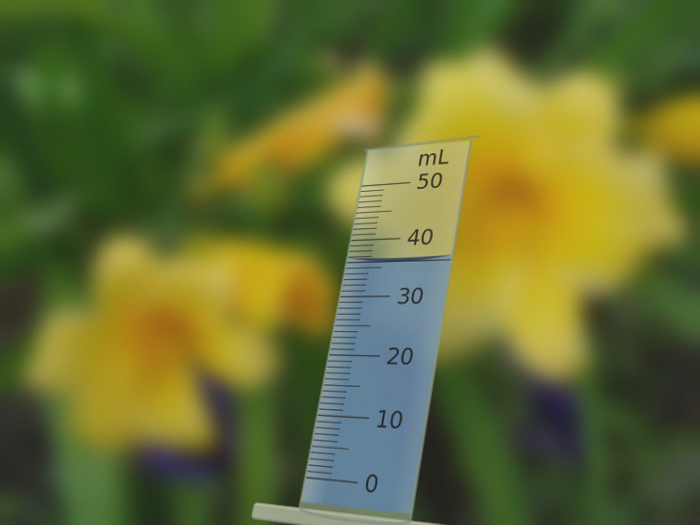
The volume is 36
